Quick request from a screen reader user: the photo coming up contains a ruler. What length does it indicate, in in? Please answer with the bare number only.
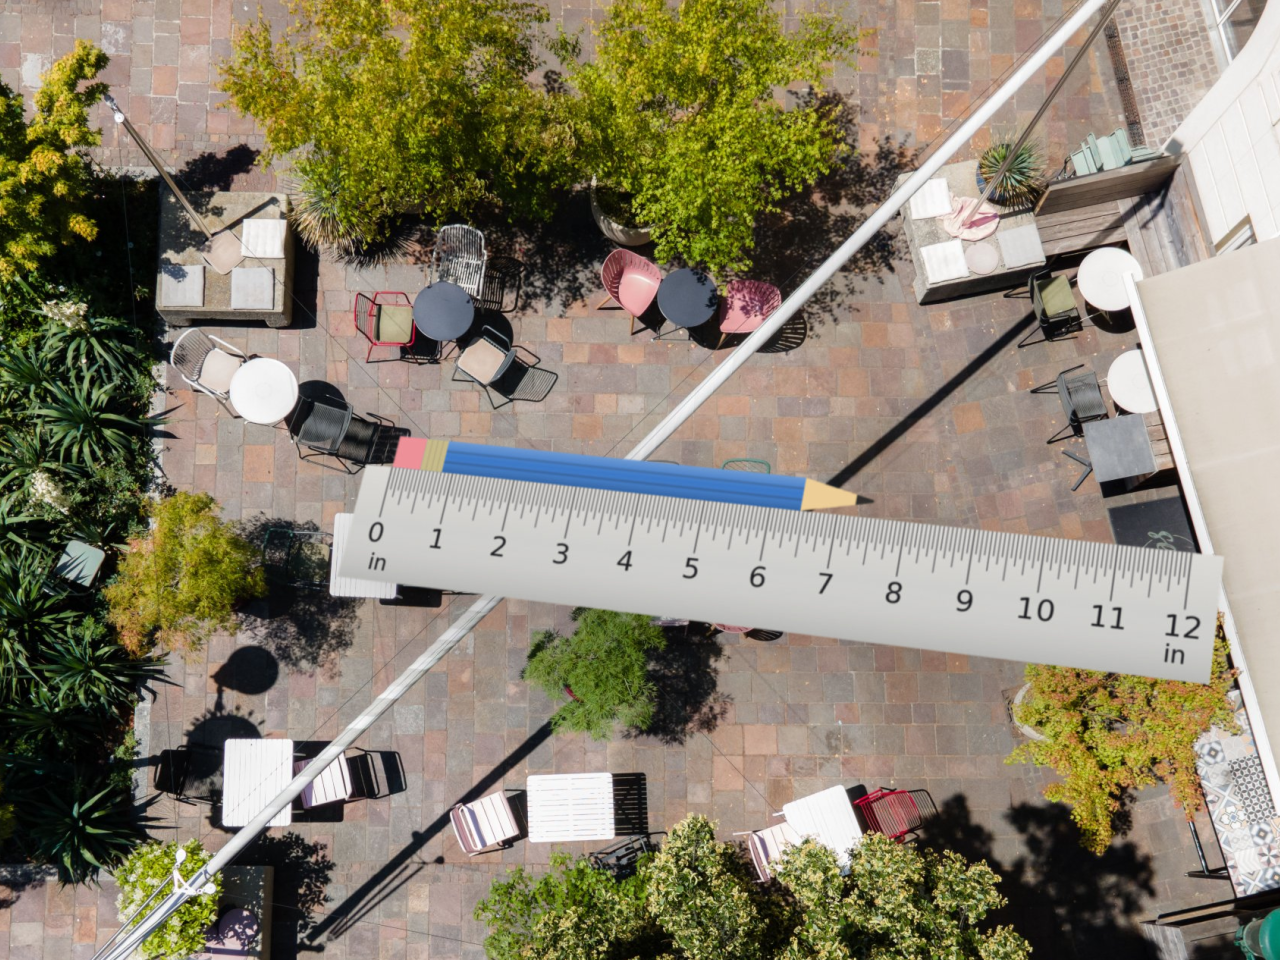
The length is 7.5
